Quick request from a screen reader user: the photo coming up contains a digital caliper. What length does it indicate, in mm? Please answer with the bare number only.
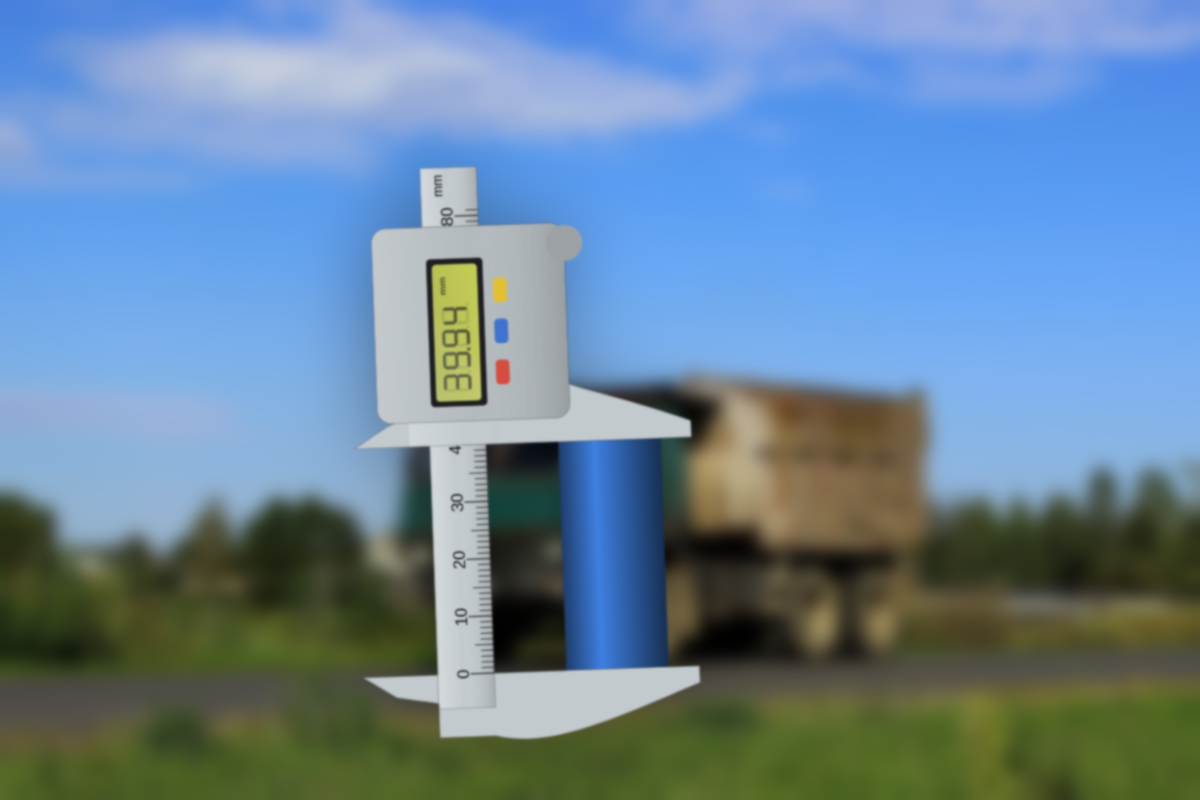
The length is 39.94
